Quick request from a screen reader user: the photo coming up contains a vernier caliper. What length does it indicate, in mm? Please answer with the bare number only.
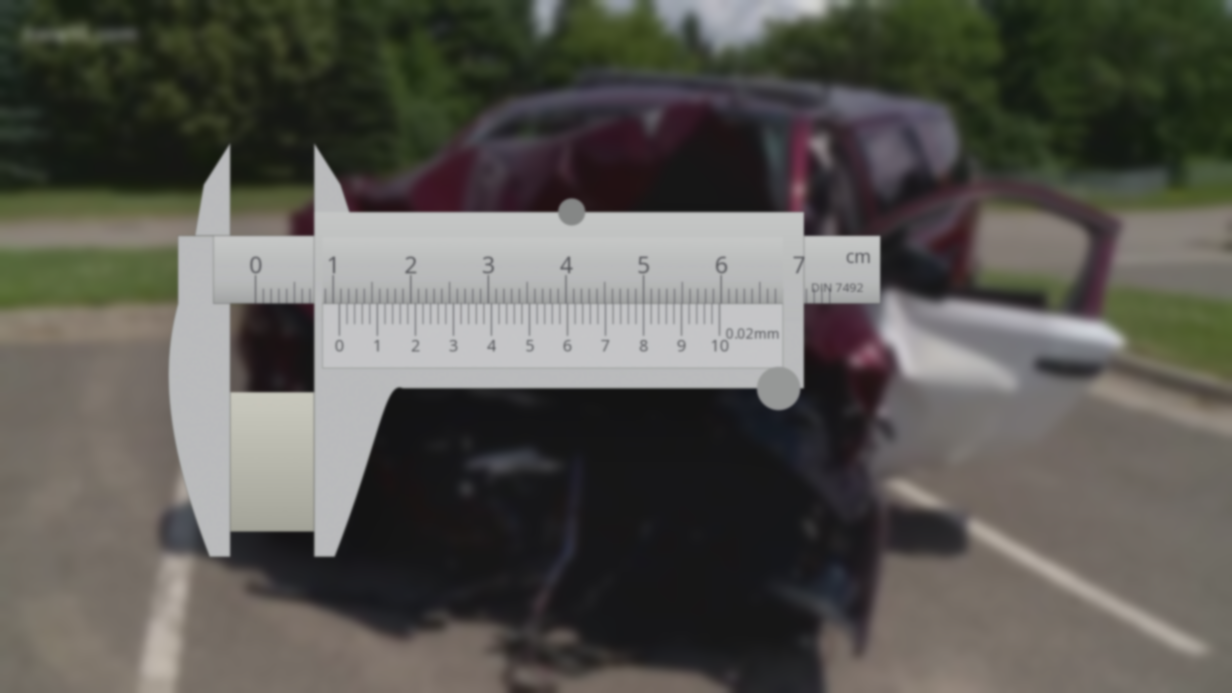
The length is 10.8
